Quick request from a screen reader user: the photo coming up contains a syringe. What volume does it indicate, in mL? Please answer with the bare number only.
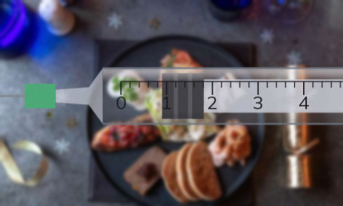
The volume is 0.9
